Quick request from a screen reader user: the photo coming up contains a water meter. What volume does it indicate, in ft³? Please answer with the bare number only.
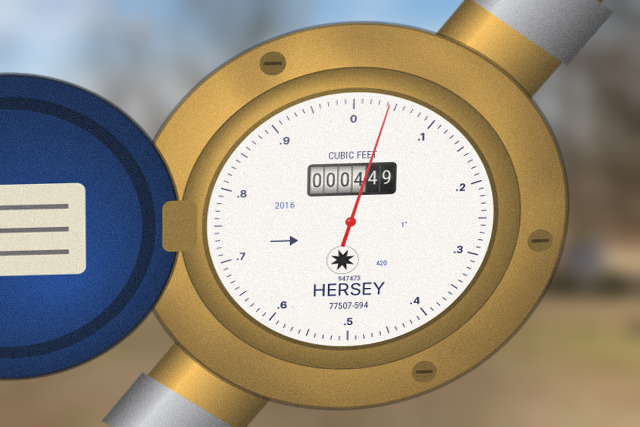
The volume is 449.04
